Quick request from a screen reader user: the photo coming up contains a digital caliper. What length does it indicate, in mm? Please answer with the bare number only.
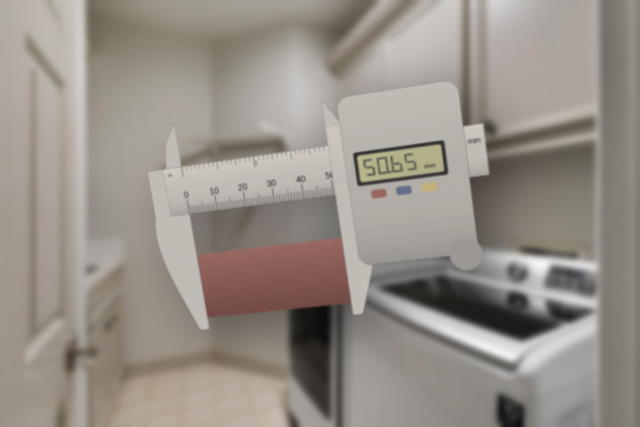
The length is 50.65
